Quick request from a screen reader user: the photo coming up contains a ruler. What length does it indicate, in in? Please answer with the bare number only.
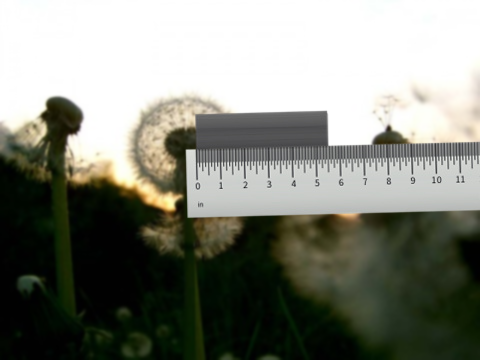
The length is 5.5
